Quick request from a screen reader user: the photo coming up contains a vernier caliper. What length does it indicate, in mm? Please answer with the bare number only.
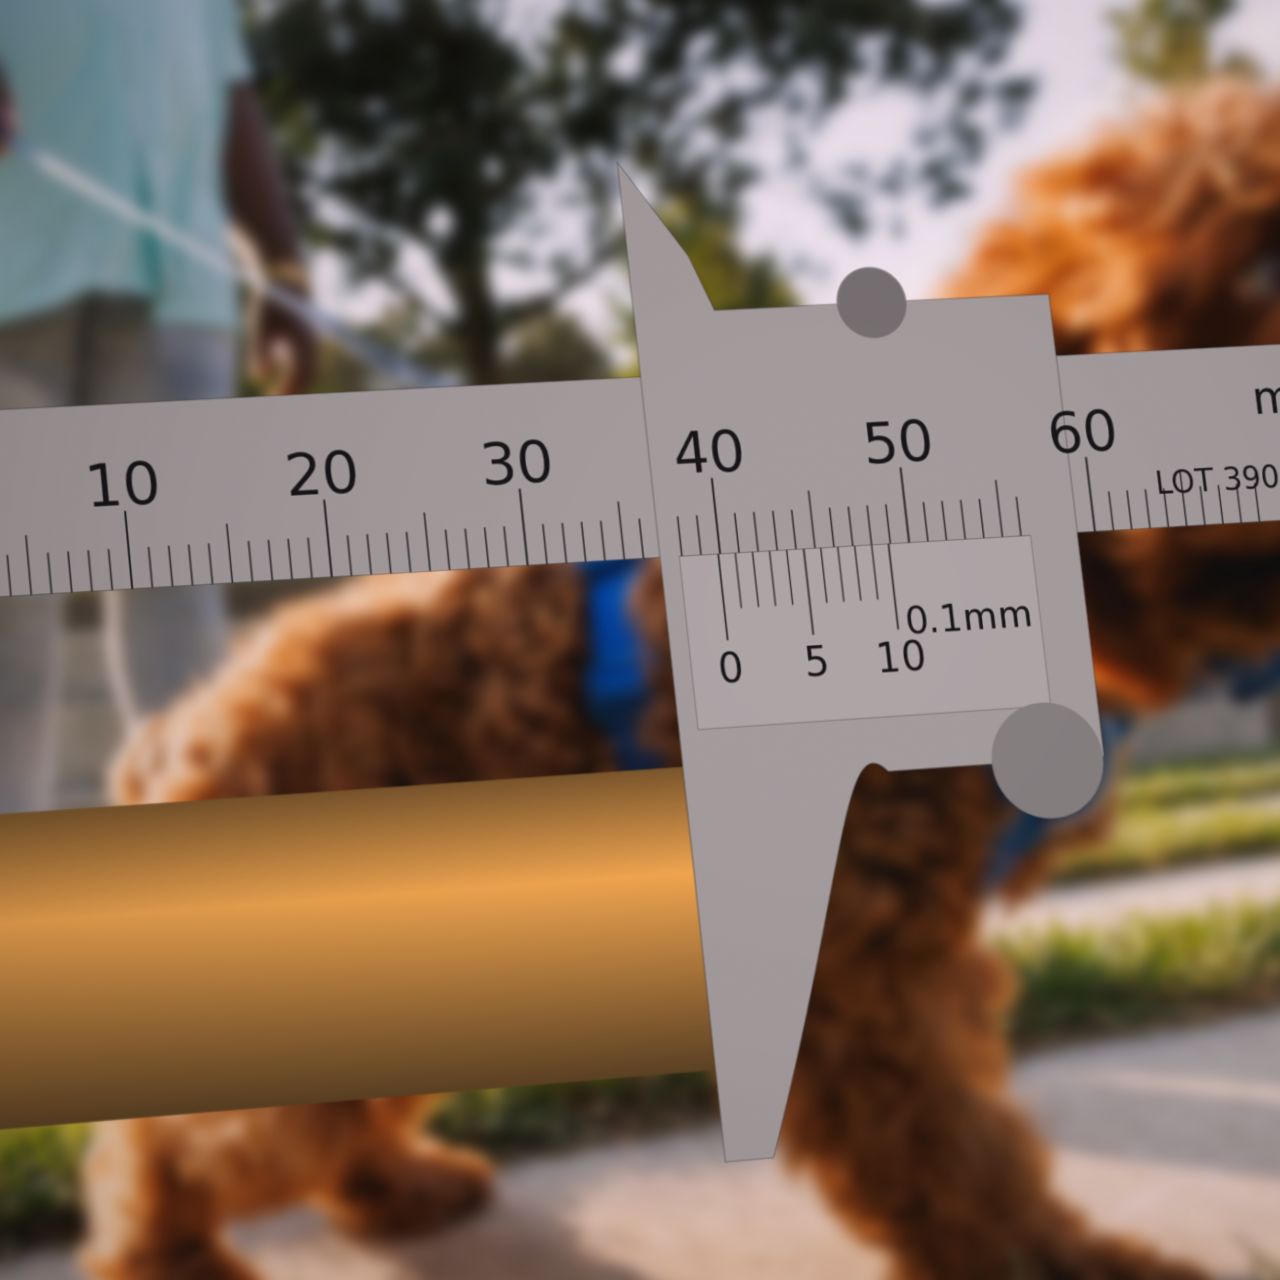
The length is 39.9
